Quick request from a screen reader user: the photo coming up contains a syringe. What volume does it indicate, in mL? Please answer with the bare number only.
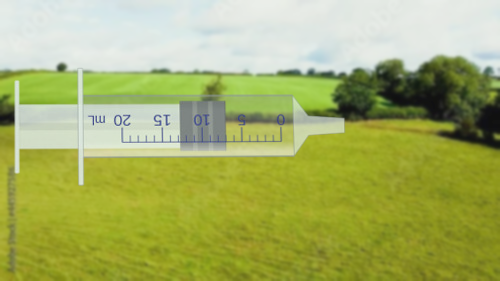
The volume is 7
